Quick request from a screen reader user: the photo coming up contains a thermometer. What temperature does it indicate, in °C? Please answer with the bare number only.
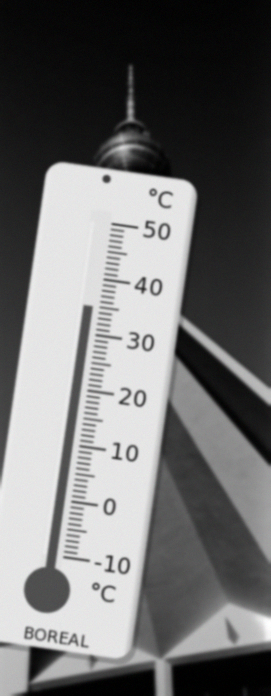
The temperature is 35
